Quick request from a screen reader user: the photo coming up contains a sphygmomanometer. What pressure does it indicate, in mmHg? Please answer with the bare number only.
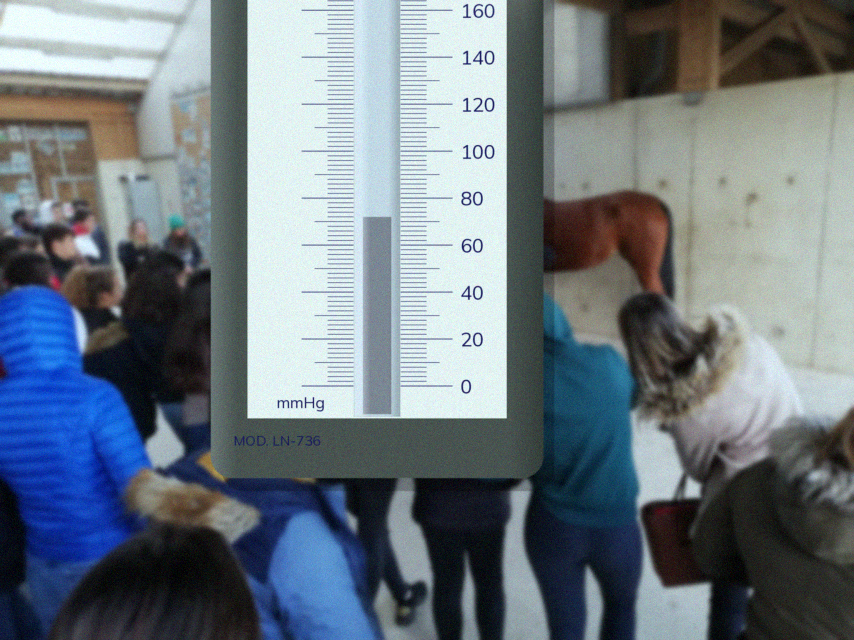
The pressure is 72
